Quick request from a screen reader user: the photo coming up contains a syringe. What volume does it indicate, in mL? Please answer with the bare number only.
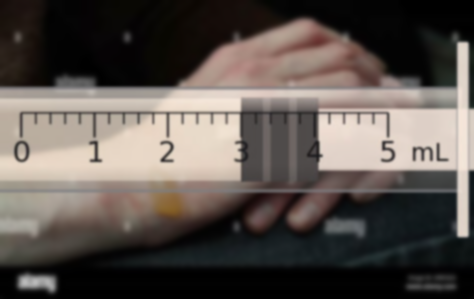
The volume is 3
